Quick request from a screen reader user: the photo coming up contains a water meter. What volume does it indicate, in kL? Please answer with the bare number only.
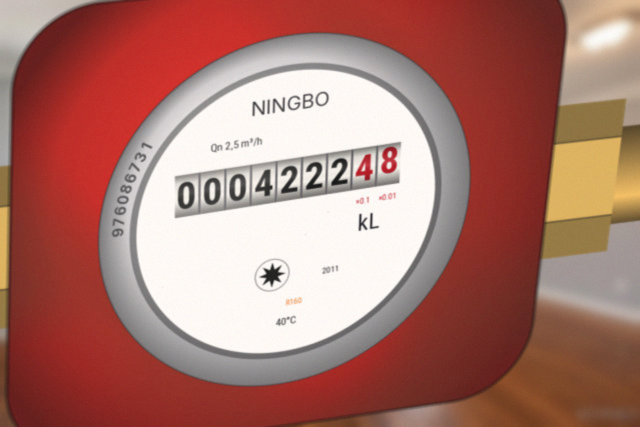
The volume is 4222.48
